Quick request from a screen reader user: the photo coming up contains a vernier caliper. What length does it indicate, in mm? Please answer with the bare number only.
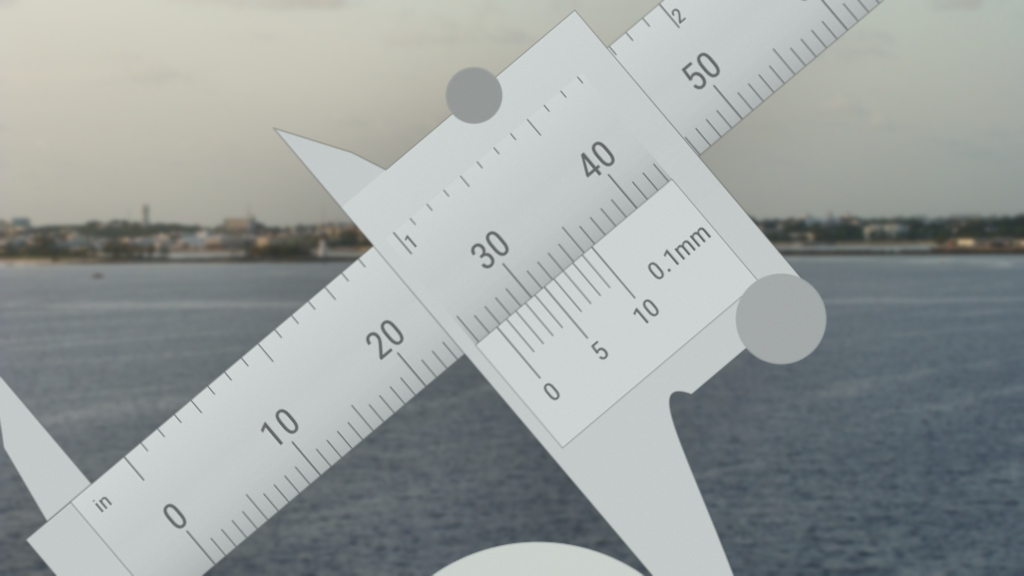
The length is 26.7
